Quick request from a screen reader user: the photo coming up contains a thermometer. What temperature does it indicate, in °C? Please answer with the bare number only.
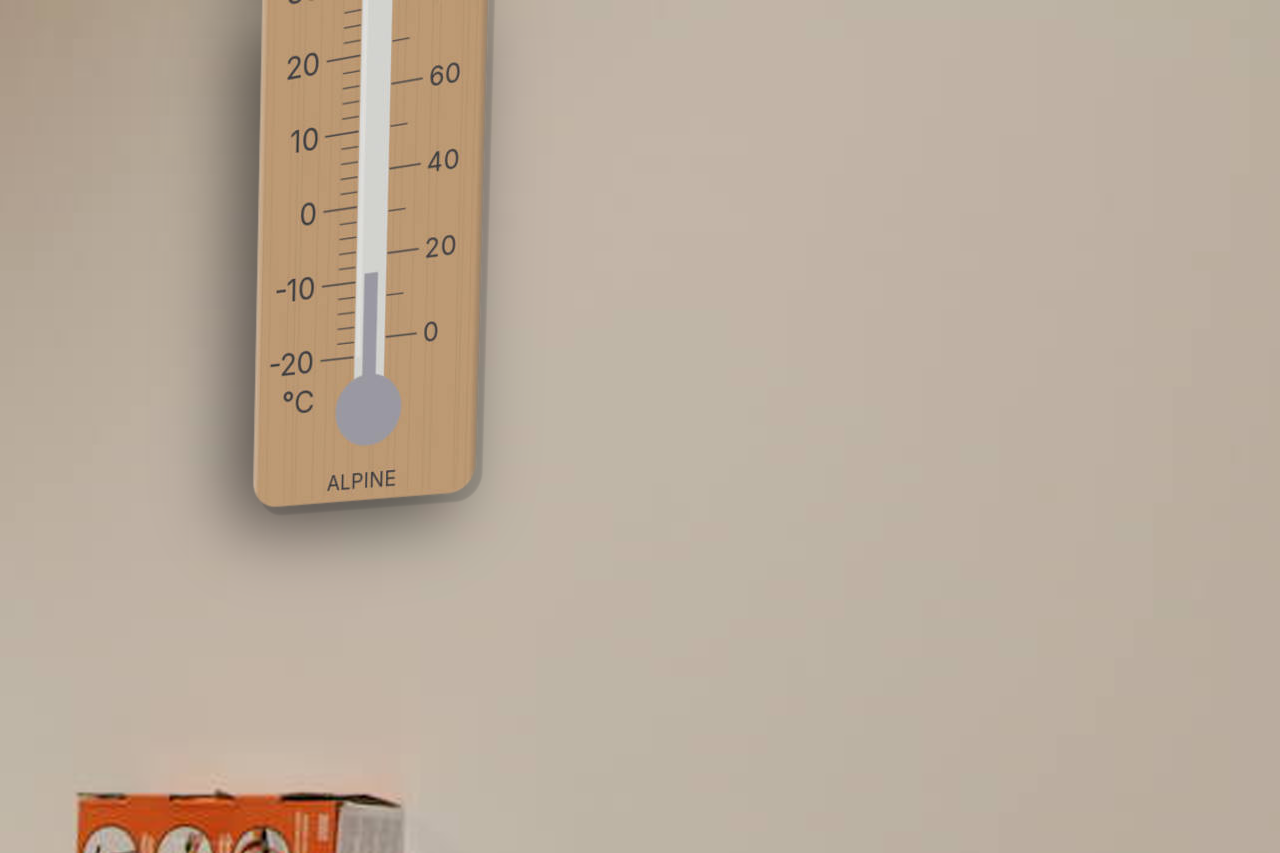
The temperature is -9
